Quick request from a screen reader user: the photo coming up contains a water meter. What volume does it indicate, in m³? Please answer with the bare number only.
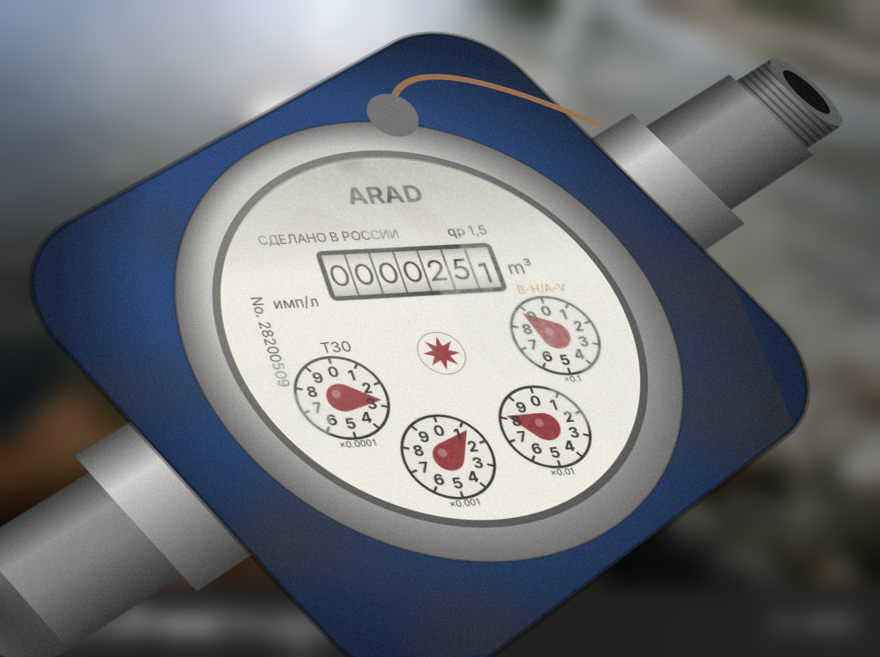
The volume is 250.8812
